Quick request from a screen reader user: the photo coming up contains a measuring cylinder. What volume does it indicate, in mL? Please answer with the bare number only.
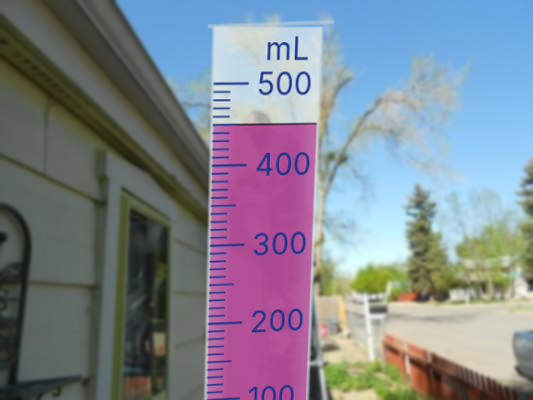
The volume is 450
